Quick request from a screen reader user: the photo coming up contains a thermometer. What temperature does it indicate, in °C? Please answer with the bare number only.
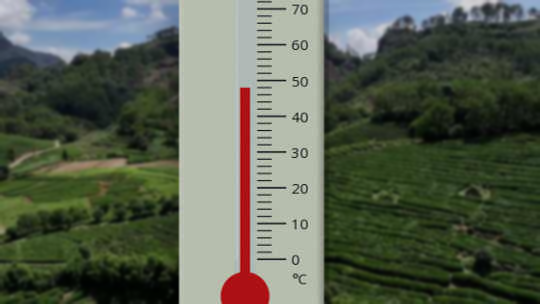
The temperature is 48
